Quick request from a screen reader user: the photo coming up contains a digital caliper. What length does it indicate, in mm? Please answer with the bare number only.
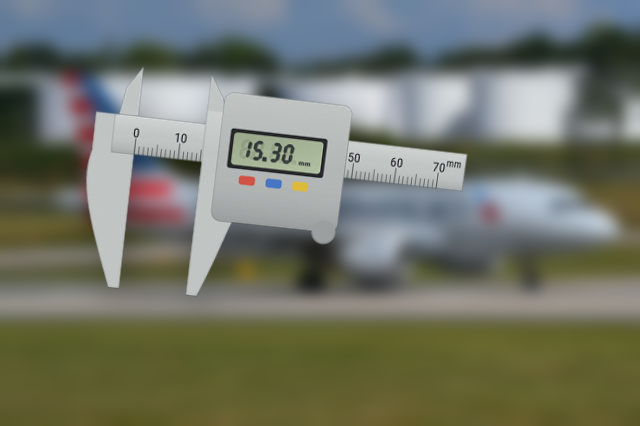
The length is 15.30
